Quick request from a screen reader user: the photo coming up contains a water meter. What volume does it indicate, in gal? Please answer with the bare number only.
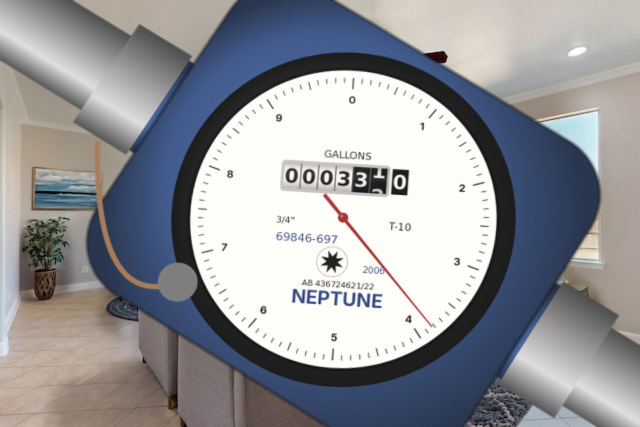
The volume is 3313.8
